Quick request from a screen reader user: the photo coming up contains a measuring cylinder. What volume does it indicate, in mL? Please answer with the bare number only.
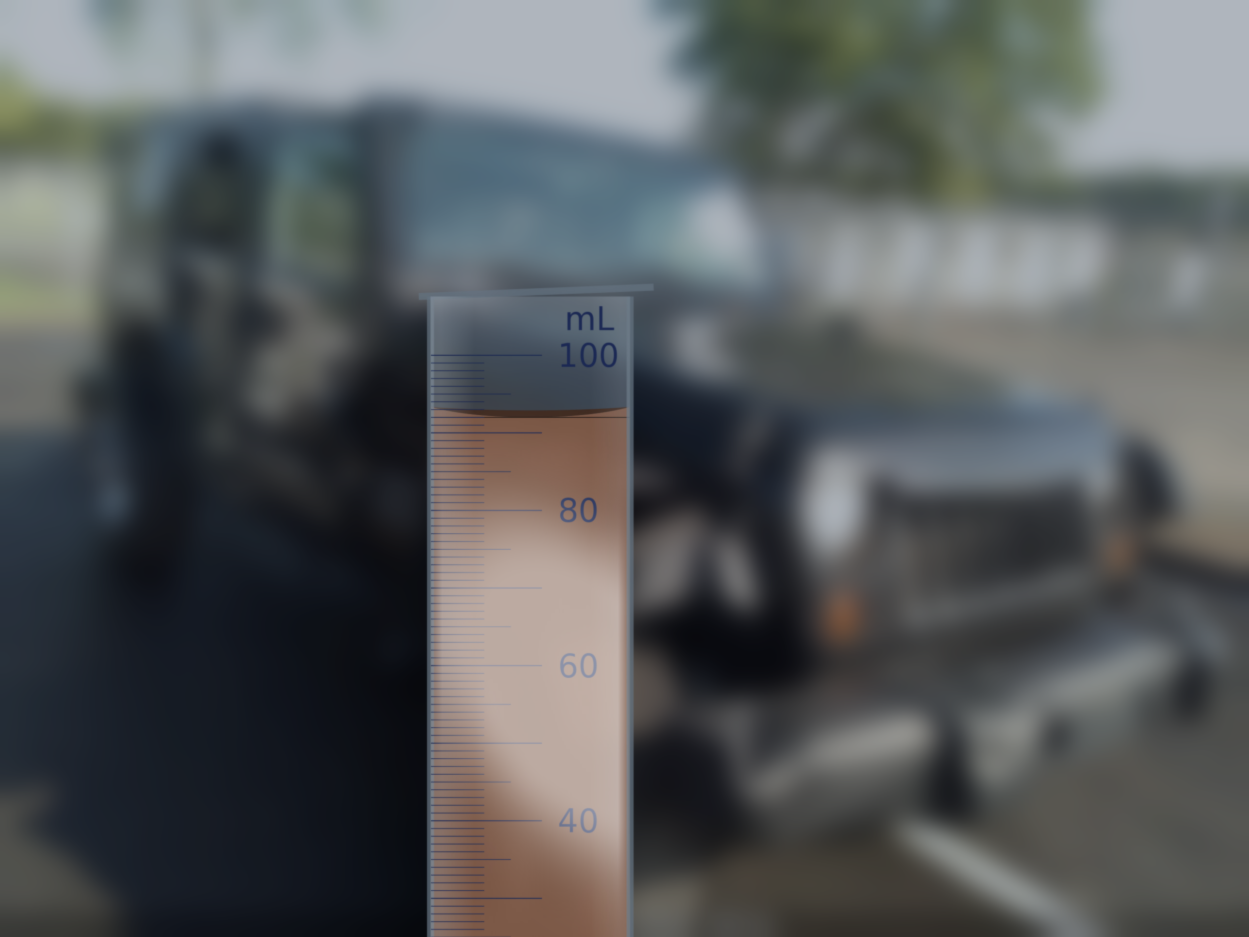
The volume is 92
